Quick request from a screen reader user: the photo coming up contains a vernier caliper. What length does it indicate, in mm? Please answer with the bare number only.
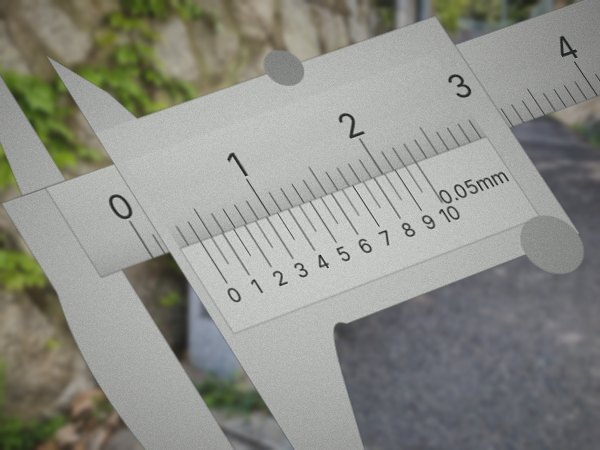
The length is 4.0
